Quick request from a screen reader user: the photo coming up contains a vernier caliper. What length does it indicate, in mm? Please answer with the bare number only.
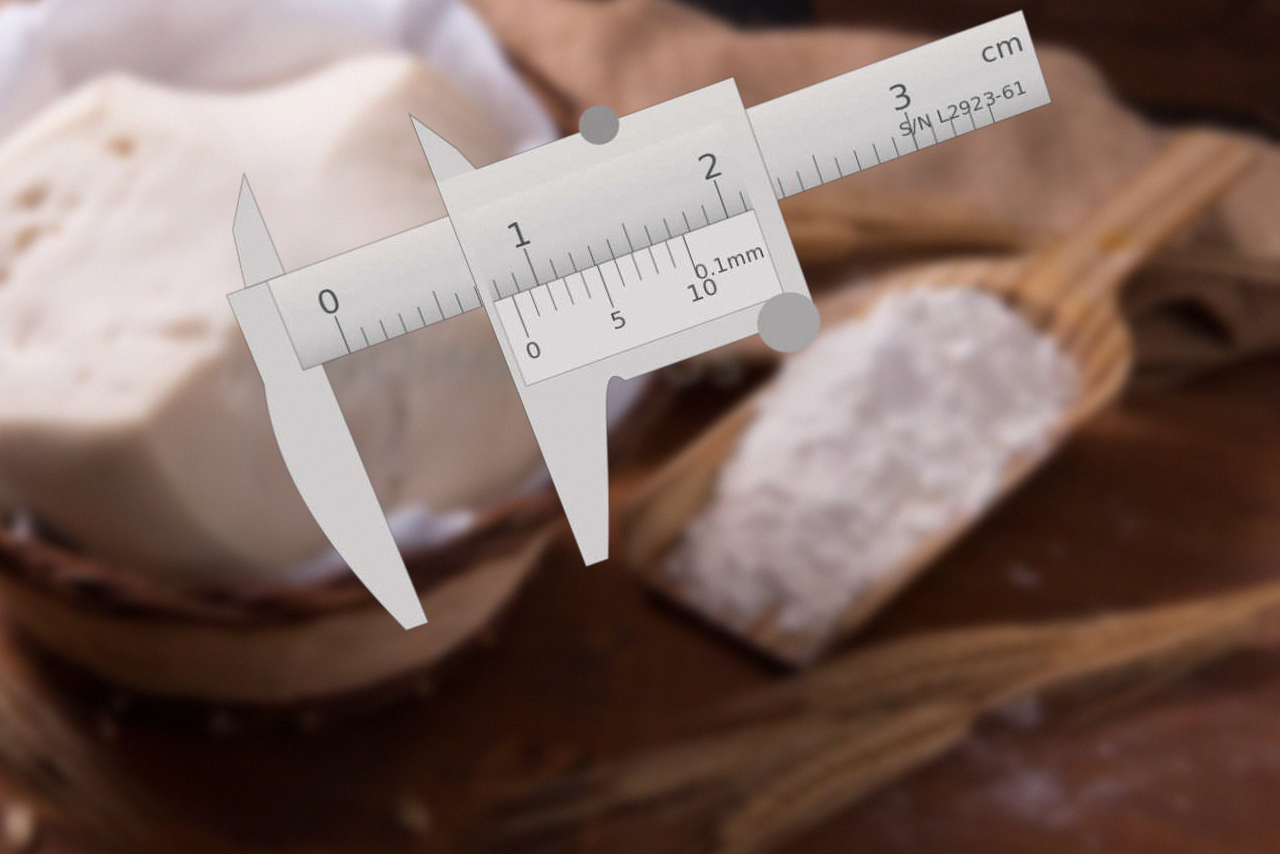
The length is 8.6
